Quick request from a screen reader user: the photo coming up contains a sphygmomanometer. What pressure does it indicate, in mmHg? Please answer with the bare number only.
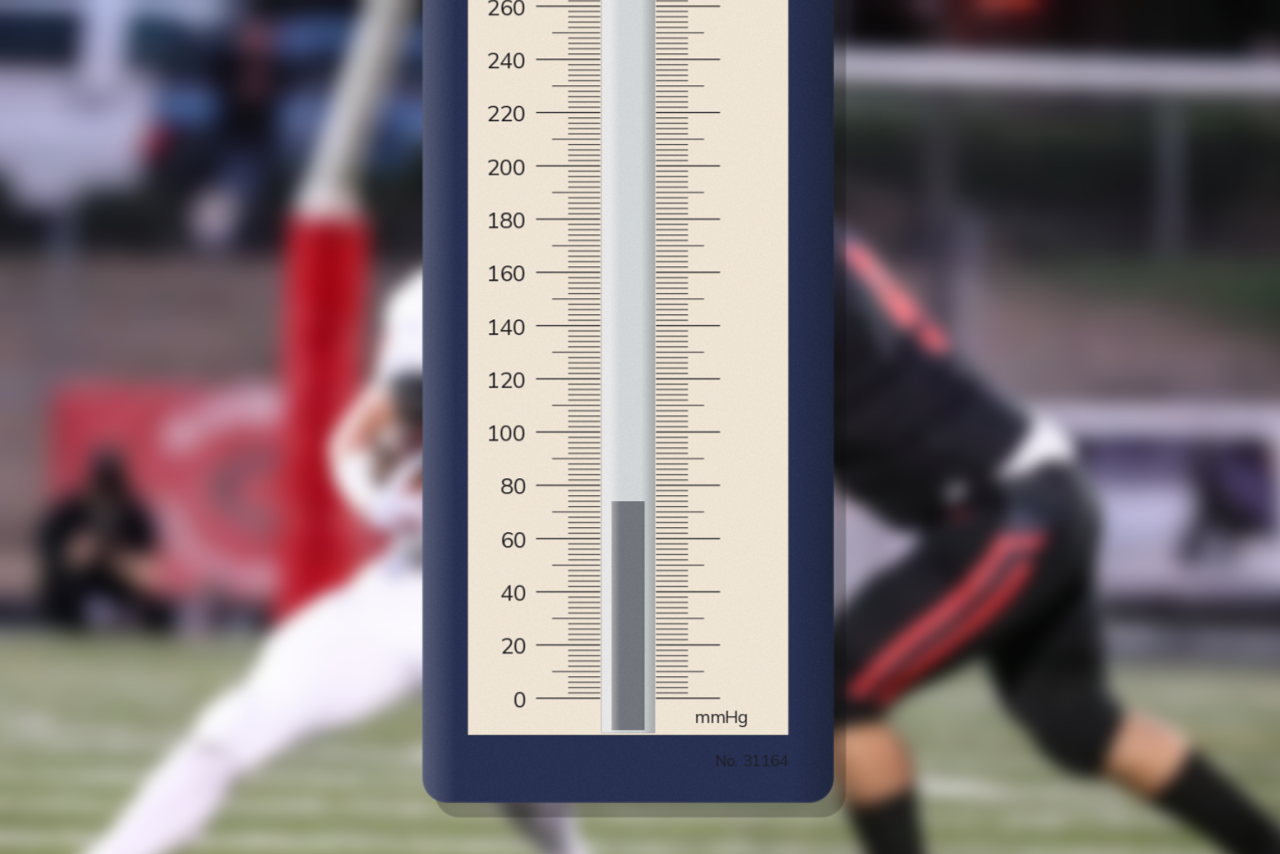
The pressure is 74
